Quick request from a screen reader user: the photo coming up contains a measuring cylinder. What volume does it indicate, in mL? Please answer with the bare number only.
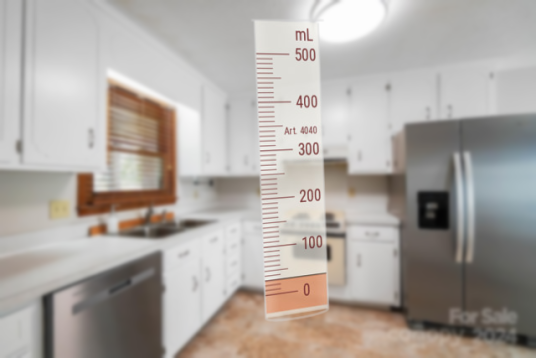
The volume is 30
